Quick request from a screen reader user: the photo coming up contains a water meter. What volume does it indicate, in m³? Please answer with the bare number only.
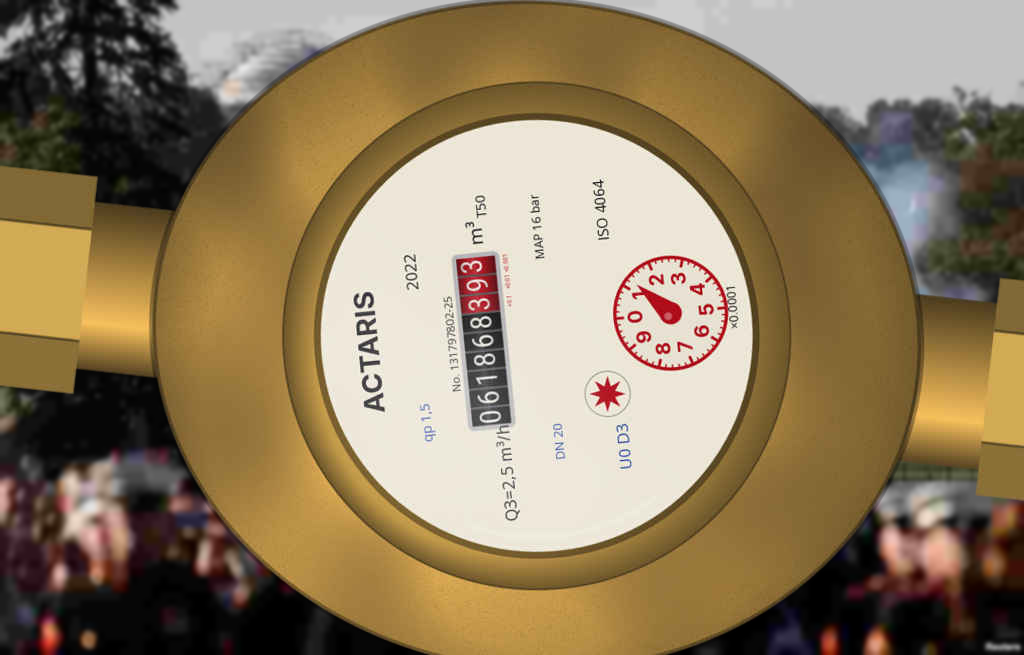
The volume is 61868.3931
